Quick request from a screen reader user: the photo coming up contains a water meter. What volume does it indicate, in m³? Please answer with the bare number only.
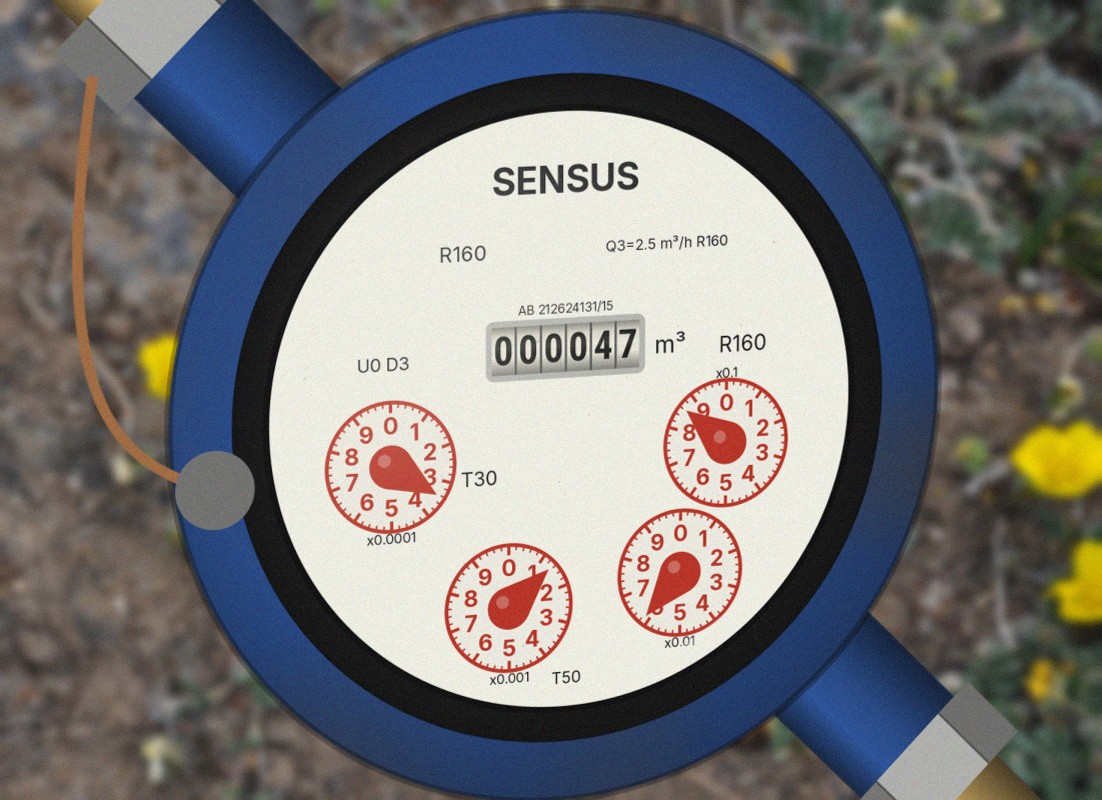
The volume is 47.8613
